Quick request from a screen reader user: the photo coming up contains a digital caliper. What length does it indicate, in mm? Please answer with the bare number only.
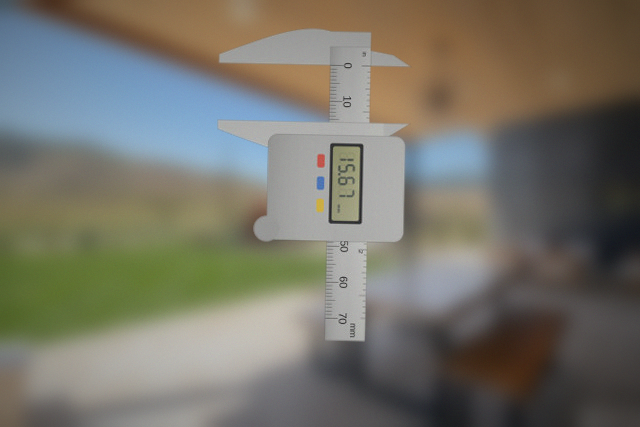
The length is 15.67
